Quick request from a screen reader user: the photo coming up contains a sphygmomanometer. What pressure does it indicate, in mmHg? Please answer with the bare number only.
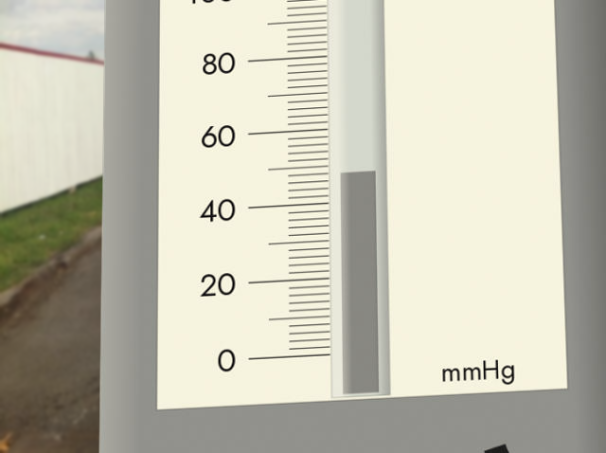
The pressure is 48
